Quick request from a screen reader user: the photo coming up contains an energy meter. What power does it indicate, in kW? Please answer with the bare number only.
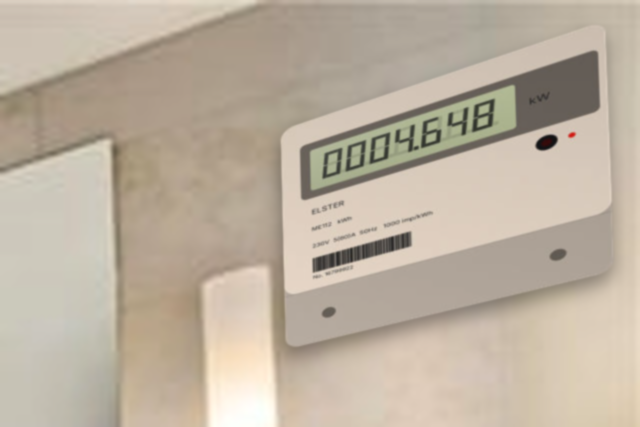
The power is 4.648
